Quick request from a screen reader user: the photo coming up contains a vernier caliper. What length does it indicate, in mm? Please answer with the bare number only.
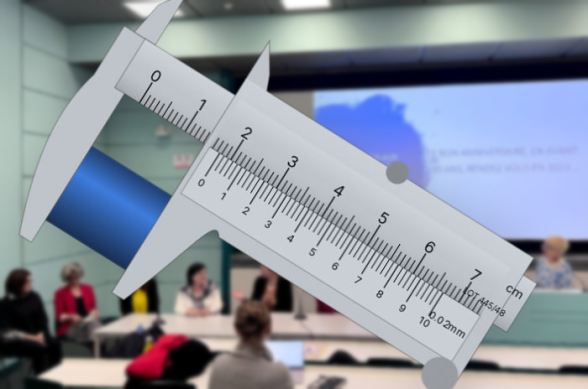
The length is 17.6
